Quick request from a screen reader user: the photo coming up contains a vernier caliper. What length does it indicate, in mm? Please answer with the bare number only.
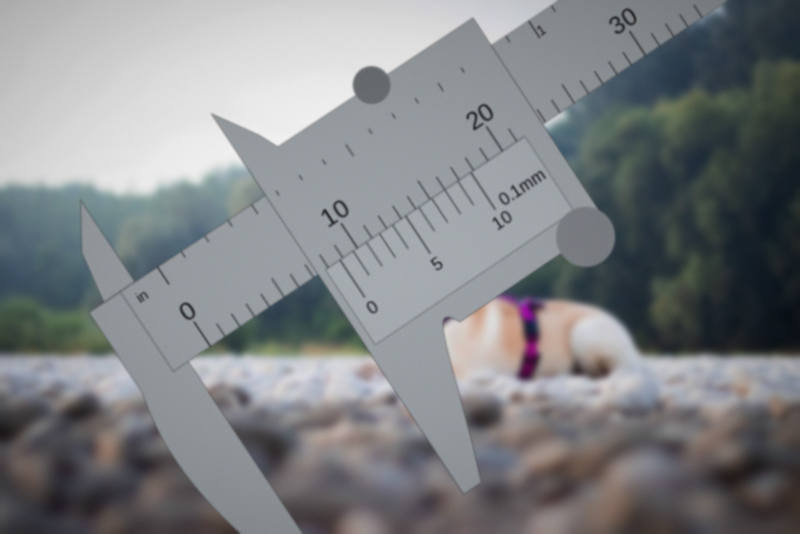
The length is 8.8
